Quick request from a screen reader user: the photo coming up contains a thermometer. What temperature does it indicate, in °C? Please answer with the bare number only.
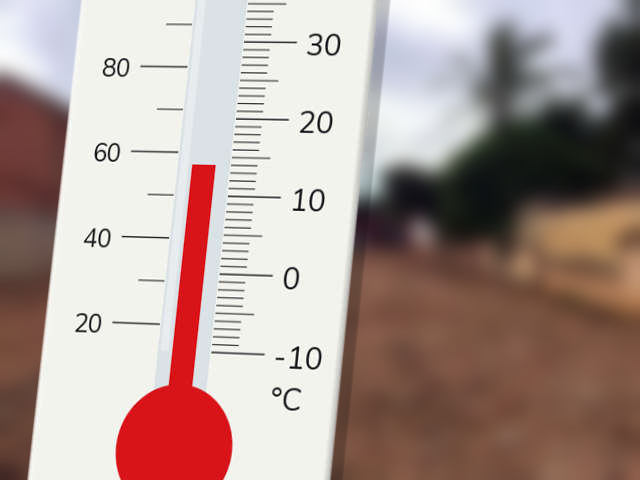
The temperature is 14
